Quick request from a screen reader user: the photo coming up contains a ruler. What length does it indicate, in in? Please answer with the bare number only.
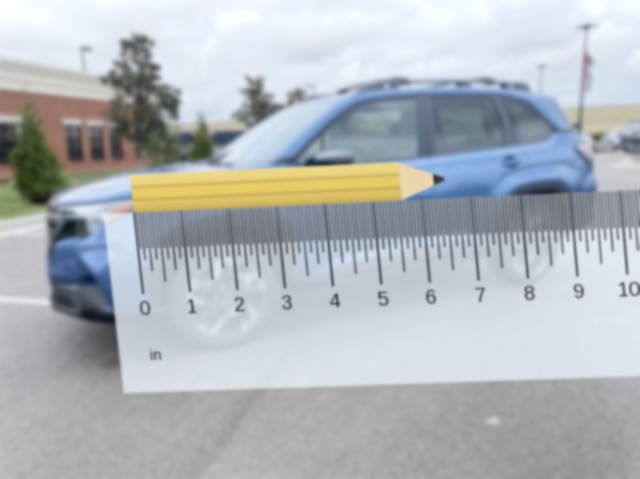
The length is 6.5
